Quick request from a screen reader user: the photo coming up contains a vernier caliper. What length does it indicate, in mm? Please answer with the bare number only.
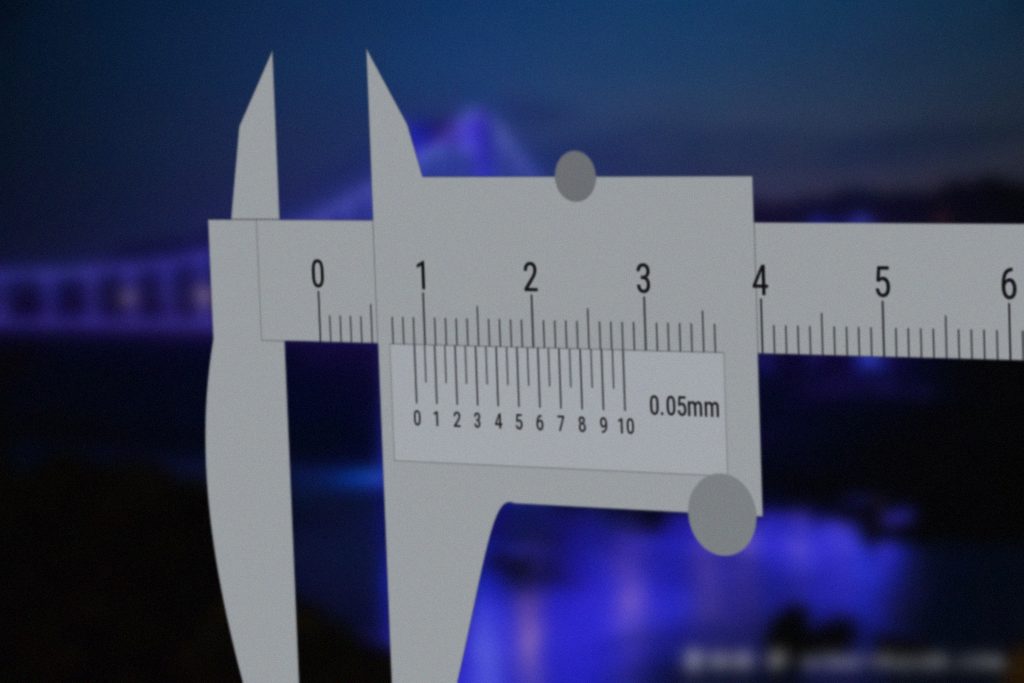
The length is 9.0
